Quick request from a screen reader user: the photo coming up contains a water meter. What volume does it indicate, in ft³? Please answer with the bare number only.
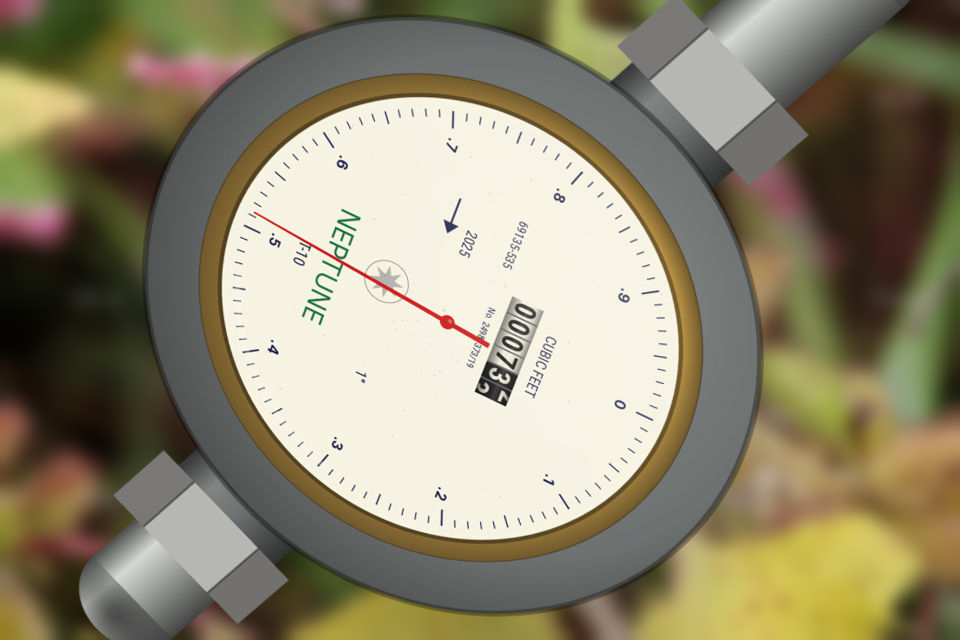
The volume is 732.51
